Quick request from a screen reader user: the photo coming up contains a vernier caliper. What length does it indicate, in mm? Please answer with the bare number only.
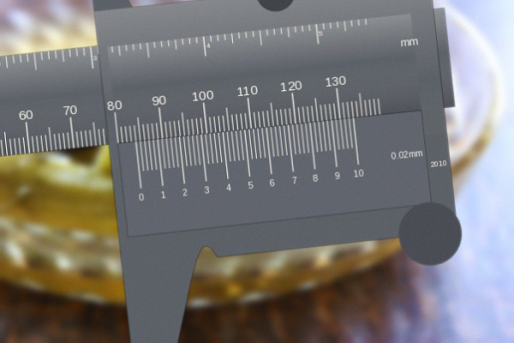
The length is 84.0
